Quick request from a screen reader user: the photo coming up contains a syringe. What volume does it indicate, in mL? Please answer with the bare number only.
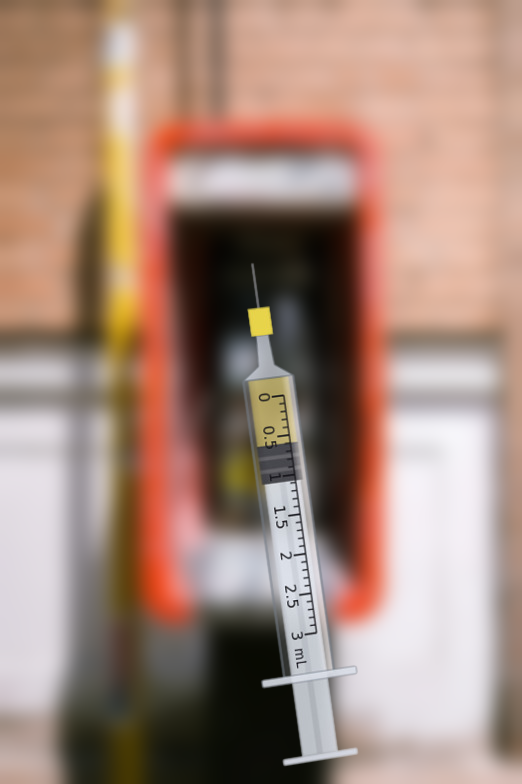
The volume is 0.6
